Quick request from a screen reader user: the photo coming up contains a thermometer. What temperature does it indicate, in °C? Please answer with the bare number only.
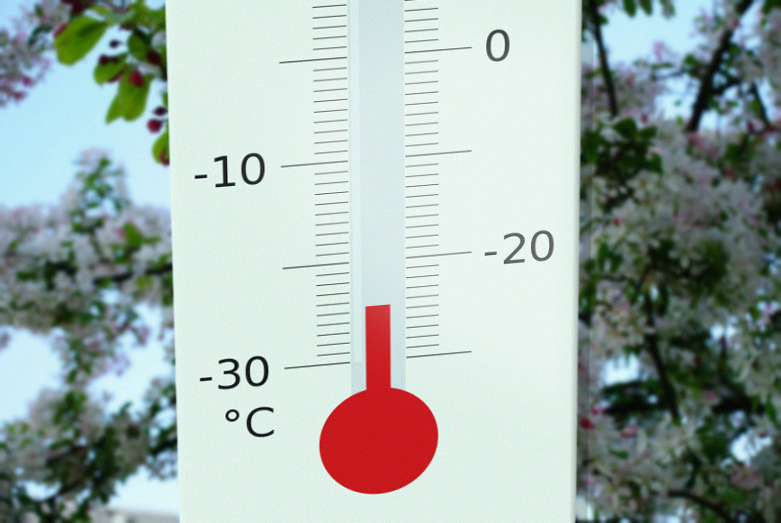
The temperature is -24.5
